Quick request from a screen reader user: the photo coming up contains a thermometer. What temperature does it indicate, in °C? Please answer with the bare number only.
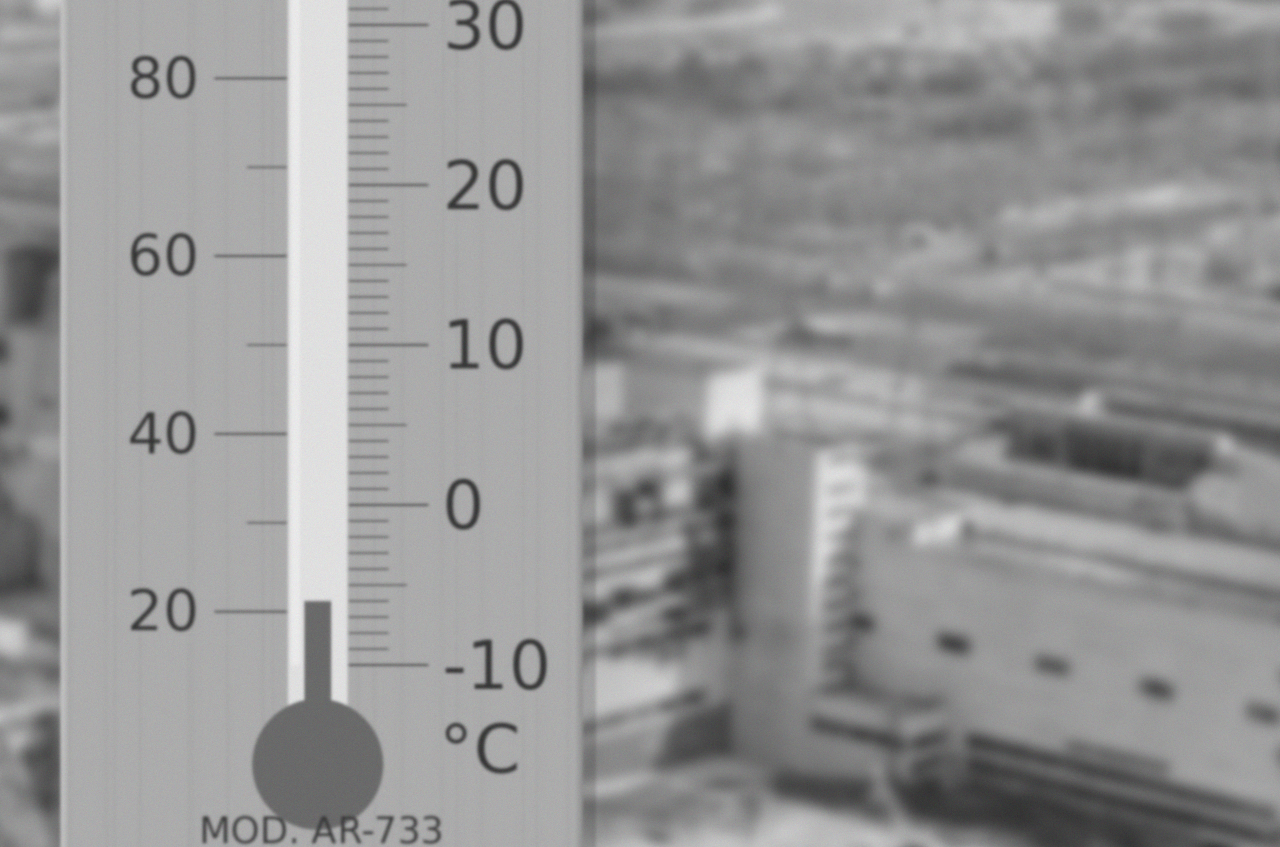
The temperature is -6
